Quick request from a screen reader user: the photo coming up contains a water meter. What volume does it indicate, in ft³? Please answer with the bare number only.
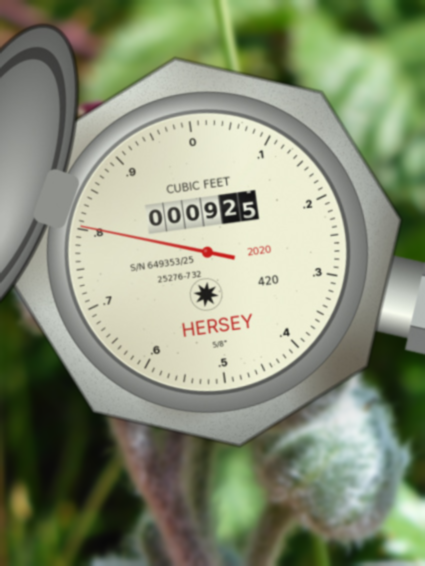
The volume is 924.80
